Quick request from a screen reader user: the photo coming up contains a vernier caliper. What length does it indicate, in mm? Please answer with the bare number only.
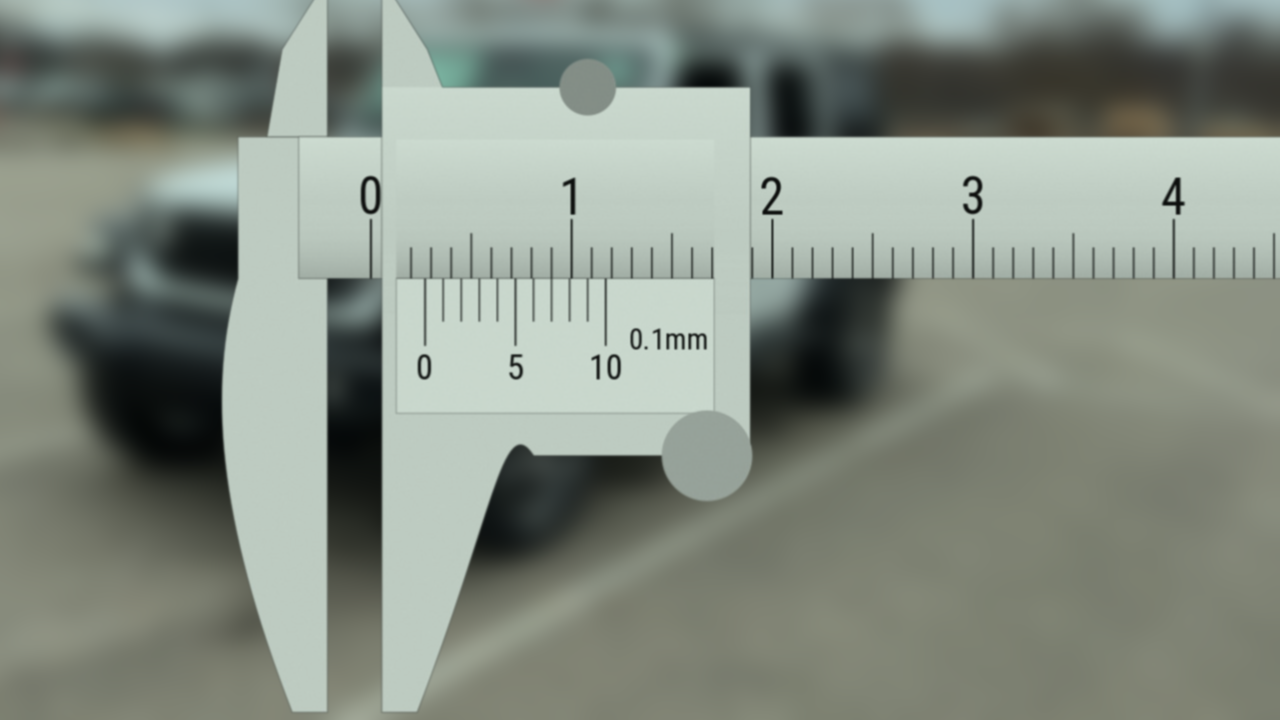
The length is 2.7
